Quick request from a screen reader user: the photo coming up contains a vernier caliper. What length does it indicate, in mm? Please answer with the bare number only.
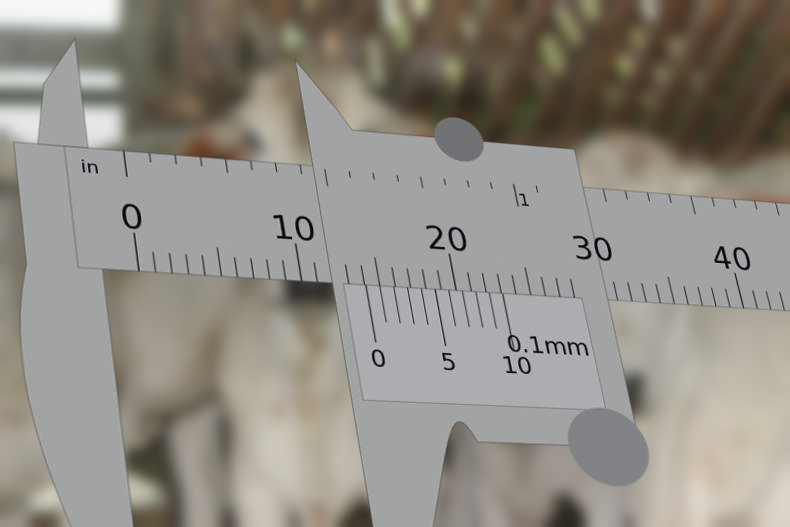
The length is 14.1
